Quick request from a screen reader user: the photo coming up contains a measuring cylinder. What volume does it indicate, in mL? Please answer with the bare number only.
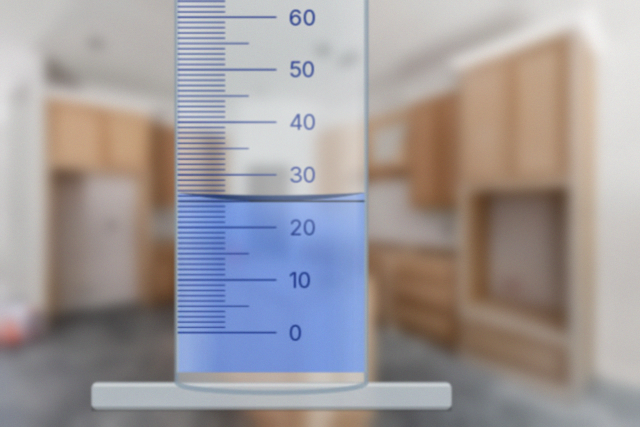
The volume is 25
